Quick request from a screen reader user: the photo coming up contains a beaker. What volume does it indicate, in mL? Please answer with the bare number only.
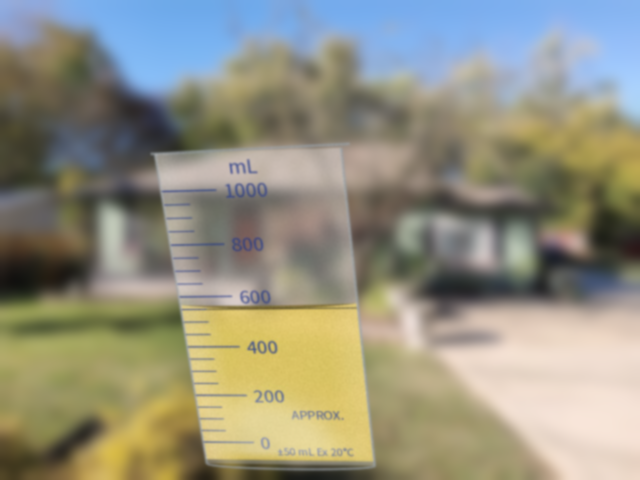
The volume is 550
